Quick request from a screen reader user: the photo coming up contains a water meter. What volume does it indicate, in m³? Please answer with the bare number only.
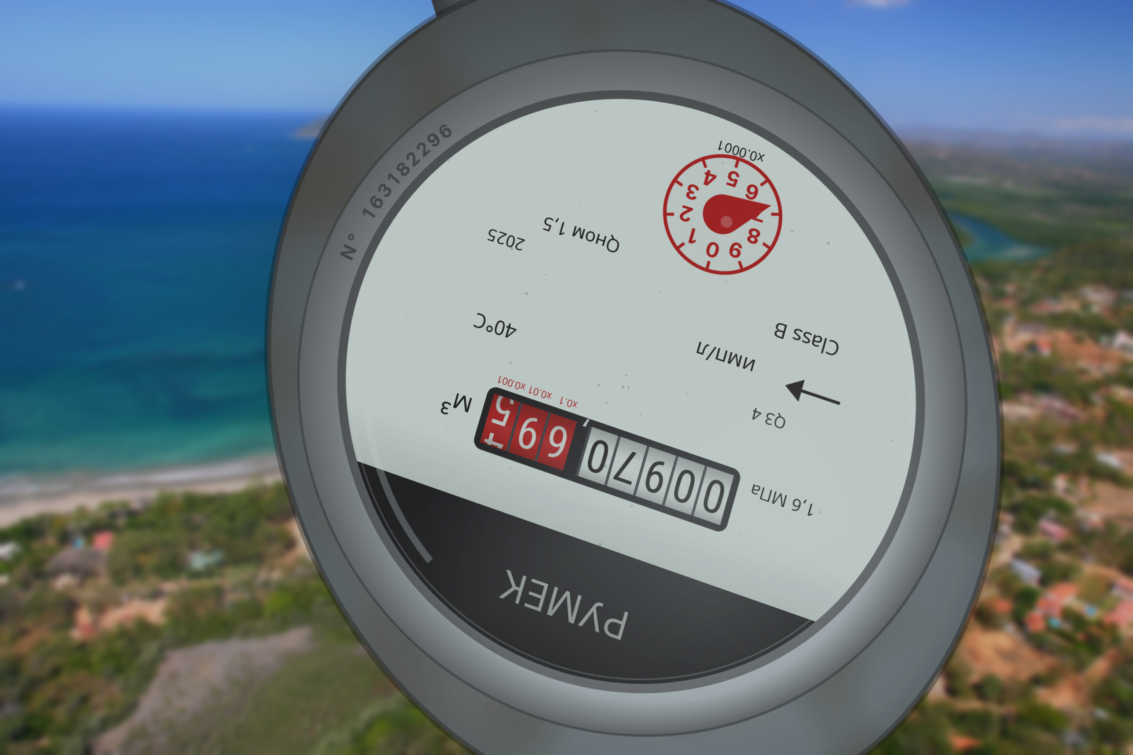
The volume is 970.6946
